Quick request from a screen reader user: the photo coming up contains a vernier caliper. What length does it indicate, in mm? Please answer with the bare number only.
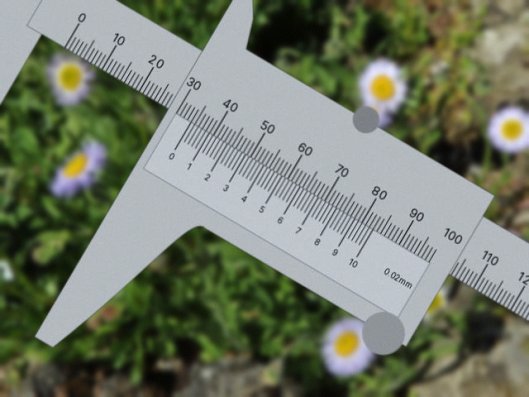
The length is 34.0
